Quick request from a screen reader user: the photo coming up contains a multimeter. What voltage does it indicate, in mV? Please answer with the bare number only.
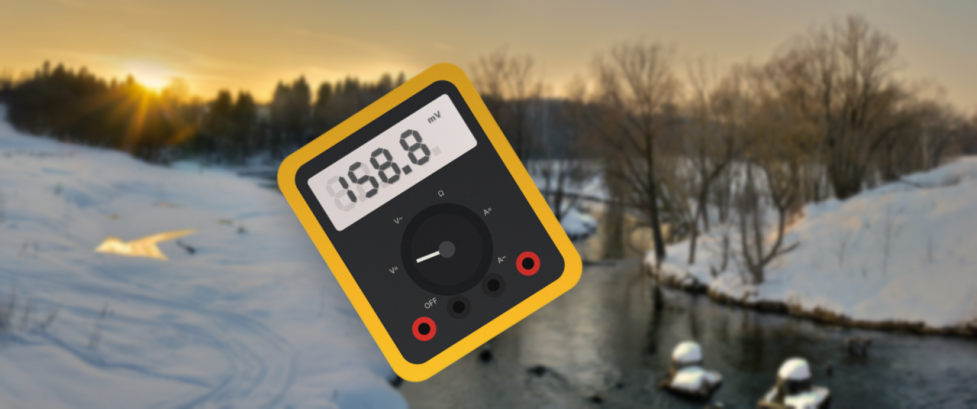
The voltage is 158.8
